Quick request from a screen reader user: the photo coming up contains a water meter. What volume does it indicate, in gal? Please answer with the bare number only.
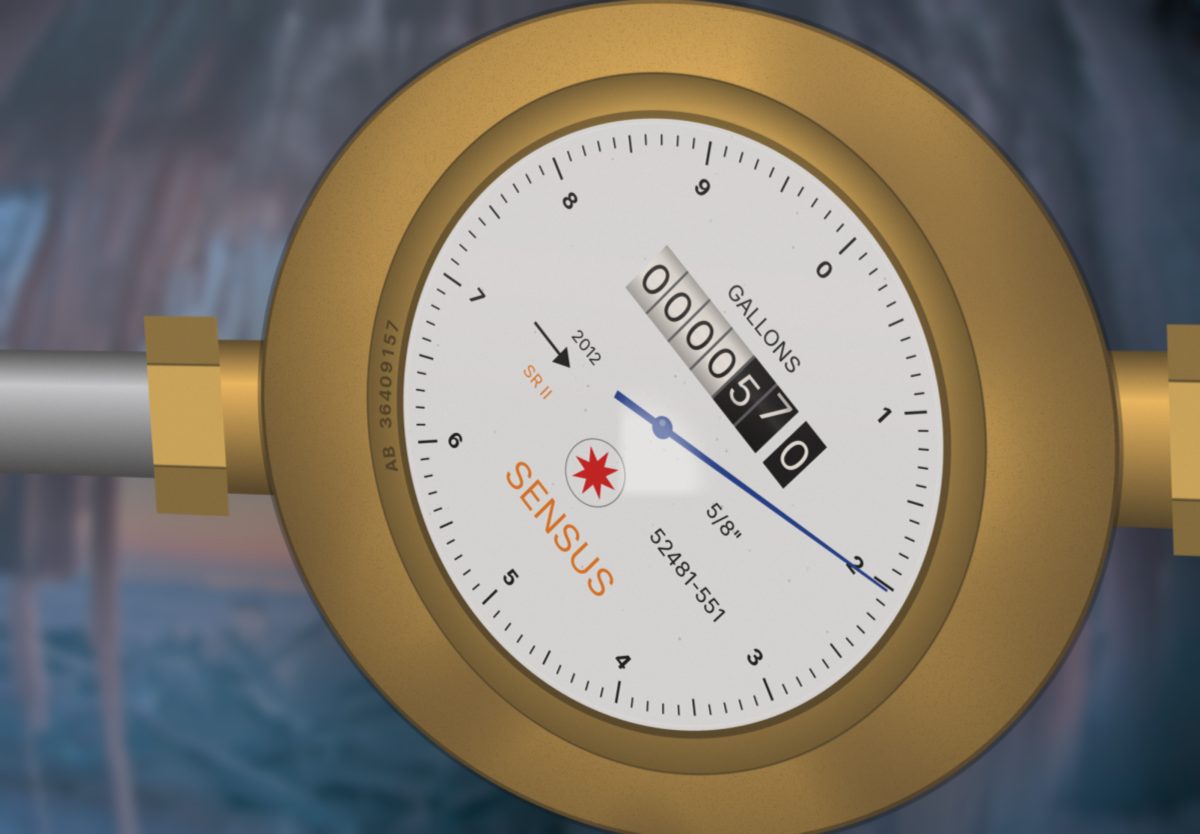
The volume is 572.0
